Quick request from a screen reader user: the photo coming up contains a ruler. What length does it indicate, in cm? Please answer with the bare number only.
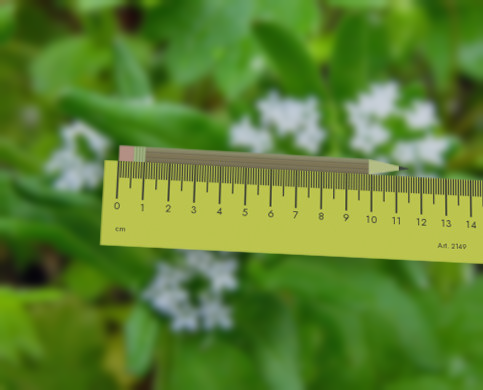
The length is 11.5
